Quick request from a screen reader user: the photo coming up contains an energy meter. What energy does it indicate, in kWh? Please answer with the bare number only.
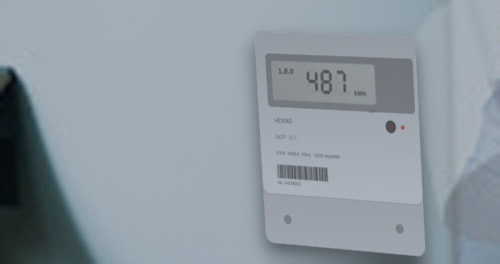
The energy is 487
